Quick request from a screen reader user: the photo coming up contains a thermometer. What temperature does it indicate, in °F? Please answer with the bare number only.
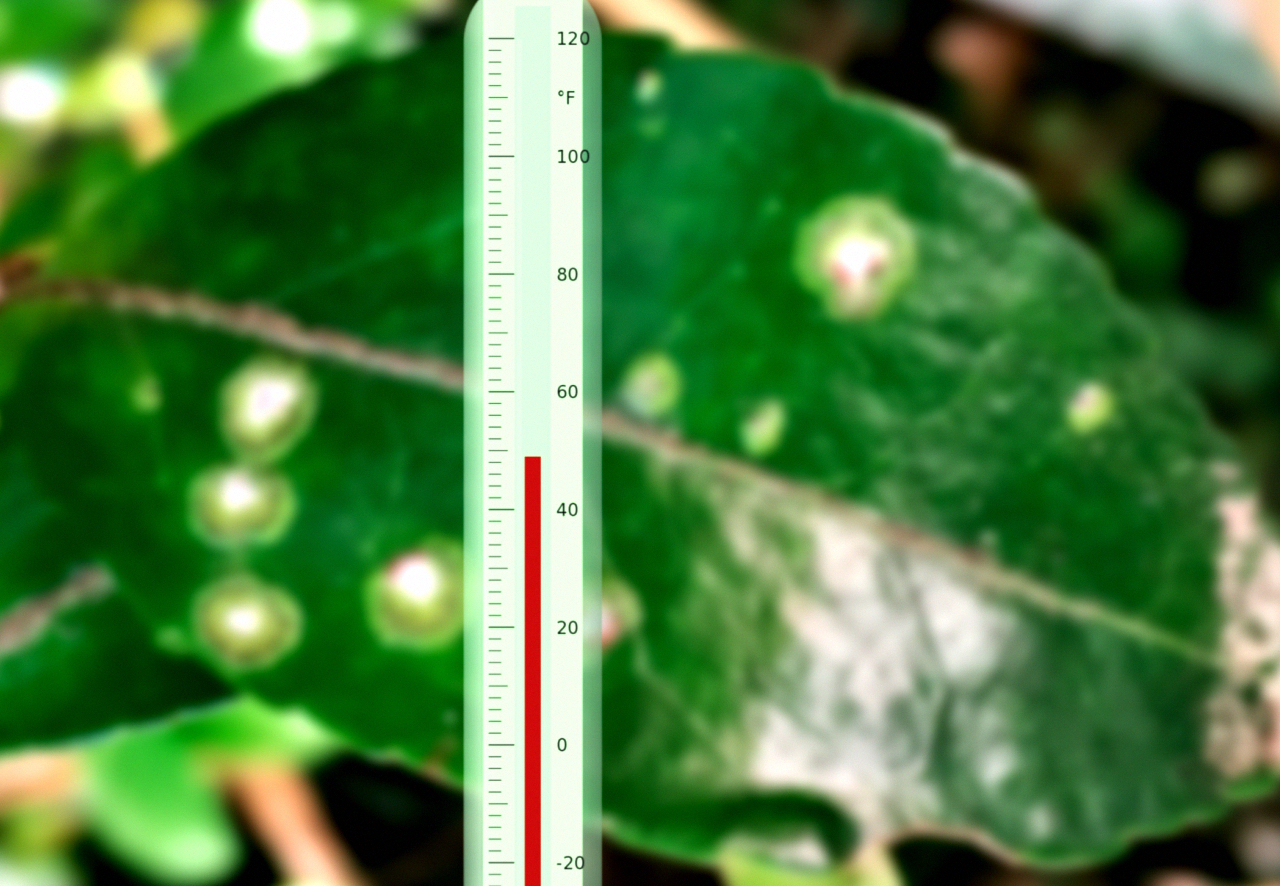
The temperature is 49
